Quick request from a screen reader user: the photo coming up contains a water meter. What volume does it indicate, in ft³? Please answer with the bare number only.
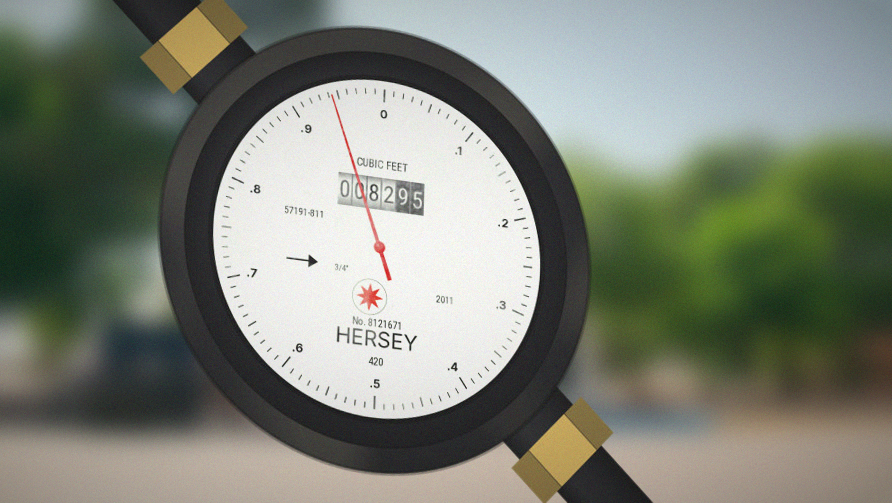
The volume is 8294.94
